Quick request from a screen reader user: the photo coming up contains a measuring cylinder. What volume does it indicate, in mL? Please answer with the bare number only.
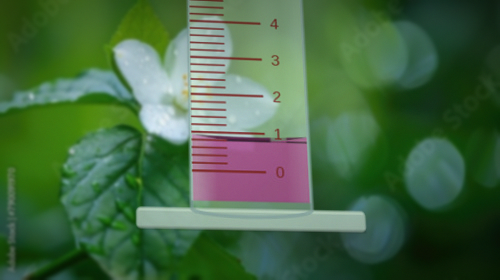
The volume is 0.8
